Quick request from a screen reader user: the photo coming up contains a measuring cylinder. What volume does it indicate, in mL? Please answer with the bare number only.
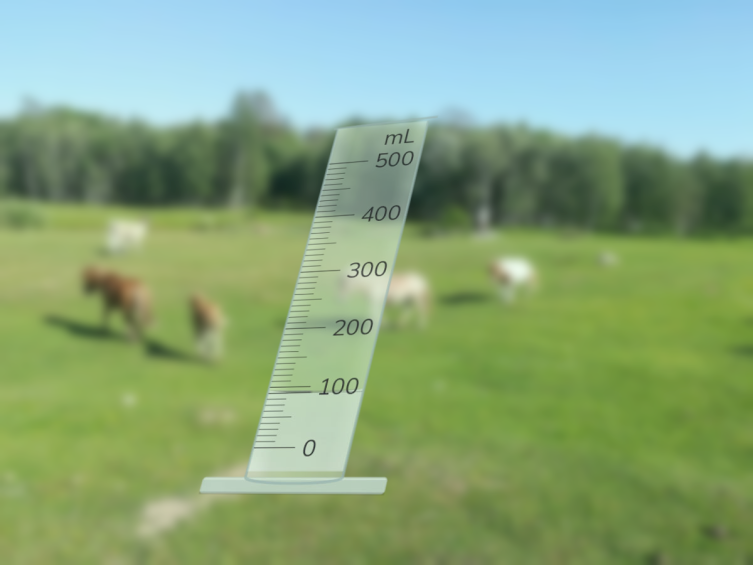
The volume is 90
